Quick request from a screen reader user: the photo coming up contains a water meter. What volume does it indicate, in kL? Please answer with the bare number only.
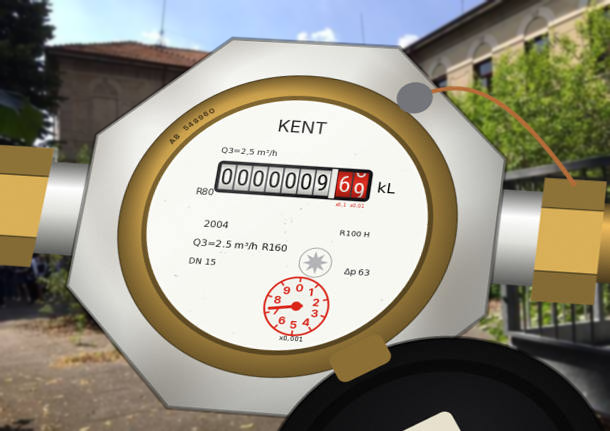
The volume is 9.687
